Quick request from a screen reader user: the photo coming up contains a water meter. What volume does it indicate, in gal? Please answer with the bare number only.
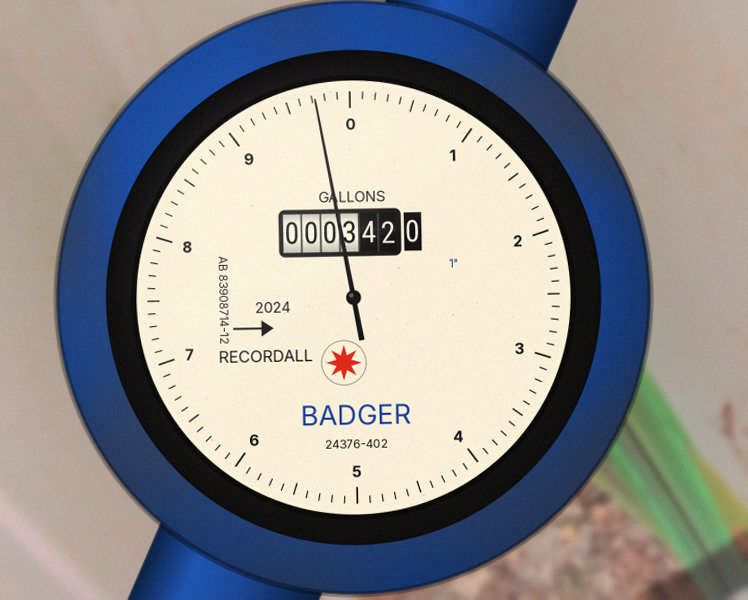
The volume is 3419.7
